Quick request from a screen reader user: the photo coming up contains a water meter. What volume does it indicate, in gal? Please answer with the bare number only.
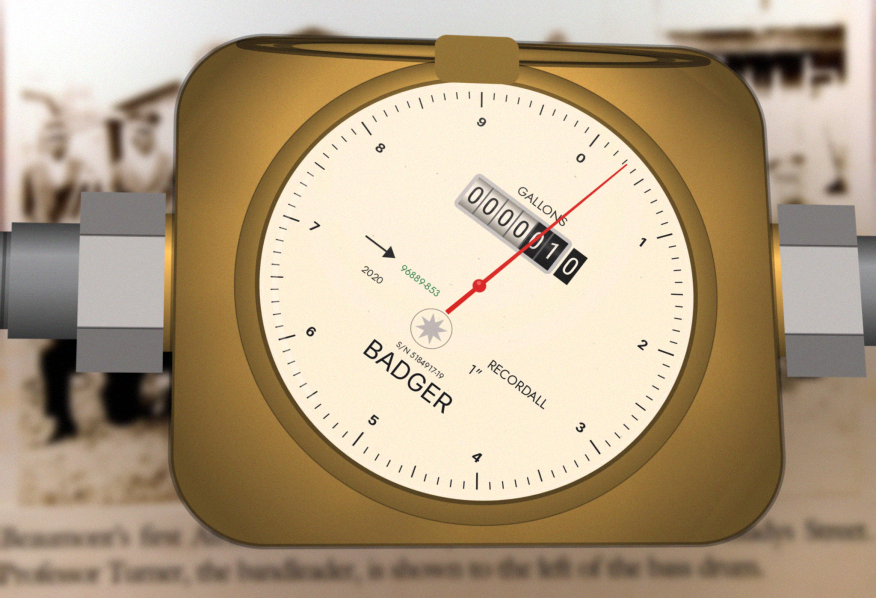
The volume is 10.3
